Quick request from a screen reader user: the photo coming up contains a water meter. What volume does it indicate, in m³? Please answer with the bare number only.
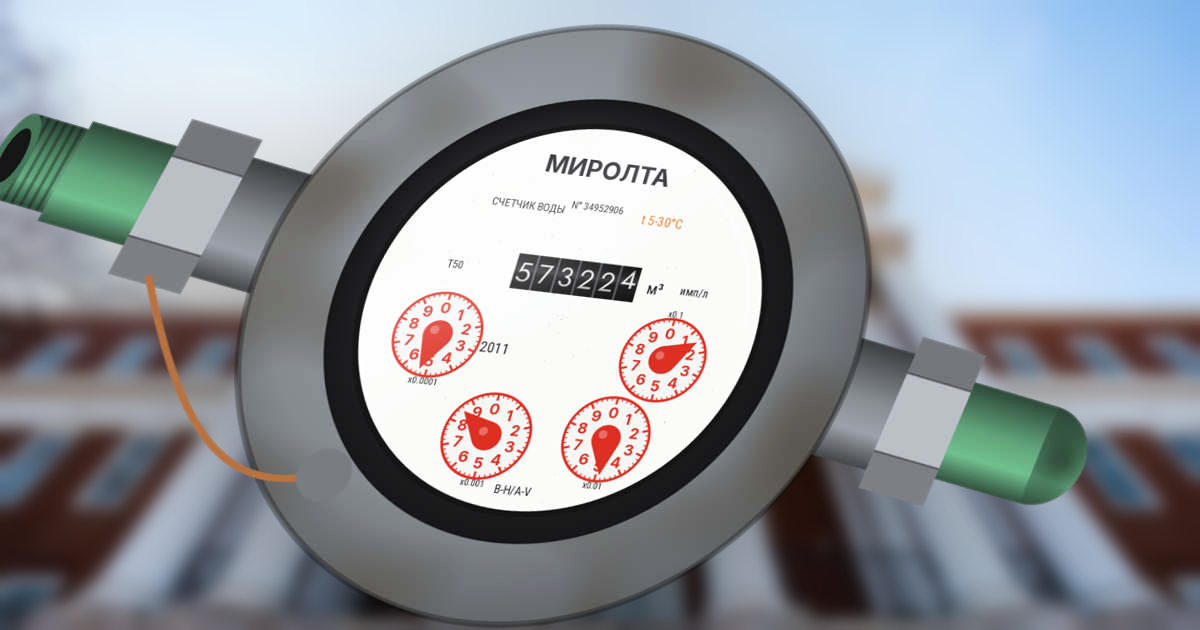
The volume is 573224.1485
